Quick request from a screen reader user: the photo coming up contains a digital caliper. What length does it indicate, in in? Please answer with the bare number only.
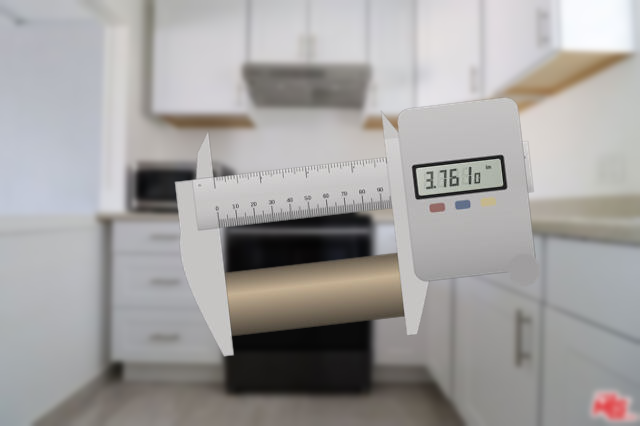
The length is 3.7610
